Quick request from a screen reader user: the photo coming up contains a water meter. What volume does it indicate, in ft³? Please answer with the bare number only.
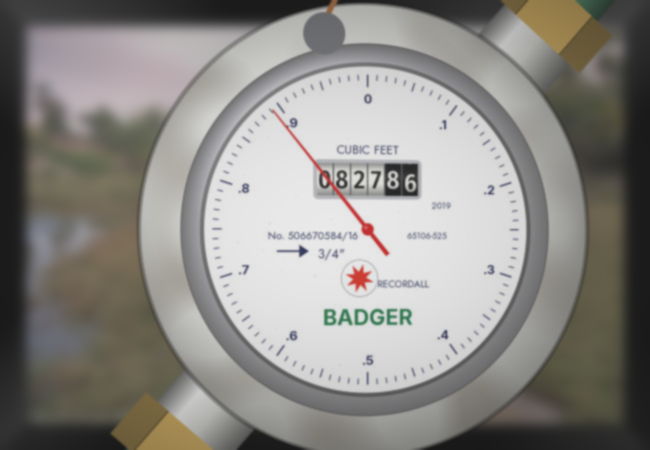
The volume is 82785.89
